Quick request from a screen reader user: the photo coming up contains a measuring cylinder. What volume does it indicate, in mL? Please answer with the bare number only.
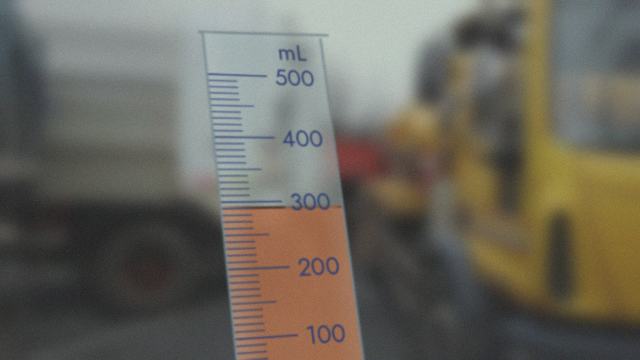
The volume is 290
